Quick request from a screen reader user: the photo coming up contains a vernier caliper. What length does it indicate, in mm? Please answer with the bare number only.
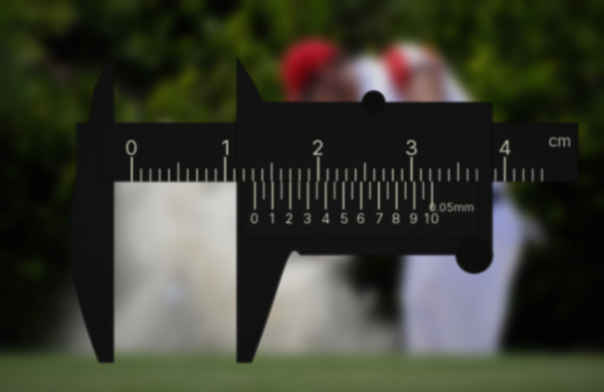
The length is 13.2
